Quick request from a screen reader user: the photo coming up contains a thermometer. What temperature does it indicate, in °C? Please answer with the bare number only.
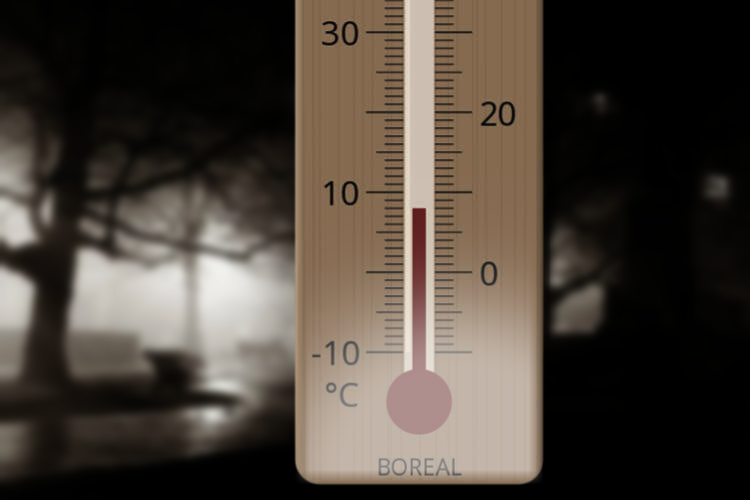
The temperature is 8
